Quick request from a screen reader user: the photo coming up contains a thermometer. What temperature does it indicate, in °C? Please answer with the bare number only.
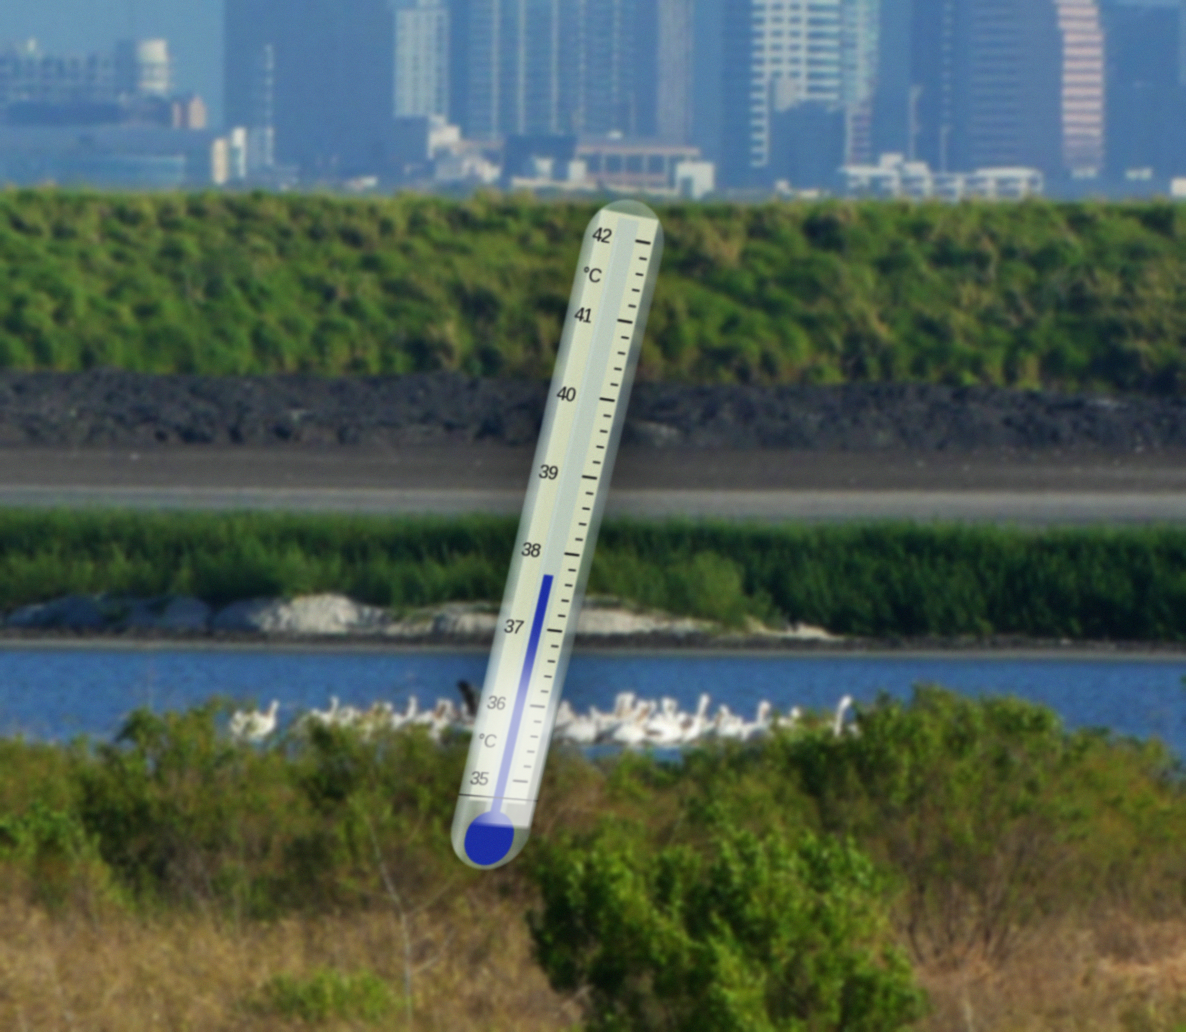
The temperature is 37.7
